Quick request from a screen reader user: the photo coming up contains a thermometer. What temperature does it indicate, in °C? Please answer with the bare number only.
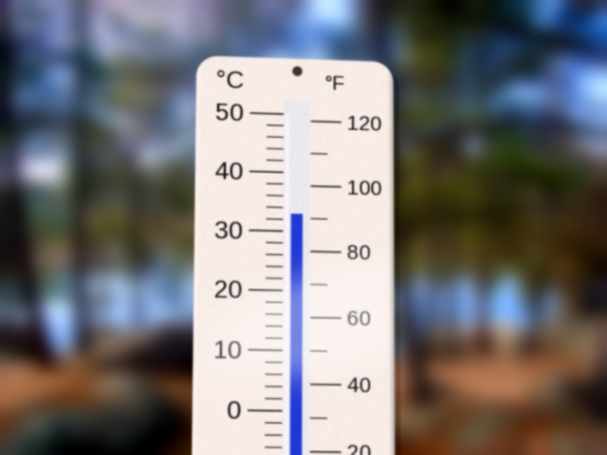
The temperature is 33
